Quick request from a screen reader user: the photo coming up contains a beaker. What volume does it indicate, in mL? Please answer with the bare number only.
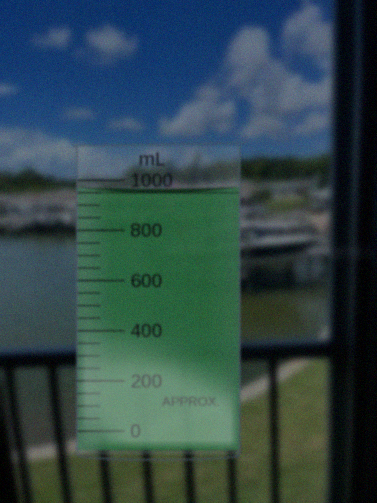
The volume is 950
